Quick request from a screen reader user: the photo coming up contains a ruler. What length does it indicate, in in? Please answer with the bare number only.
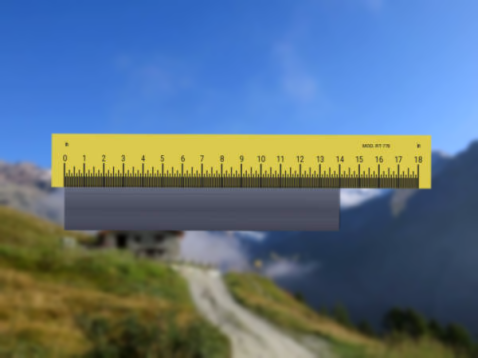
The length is 14
